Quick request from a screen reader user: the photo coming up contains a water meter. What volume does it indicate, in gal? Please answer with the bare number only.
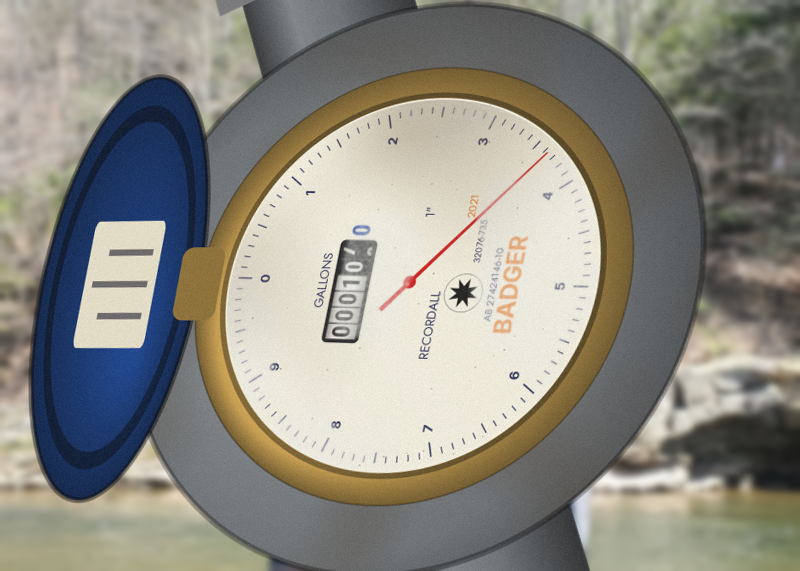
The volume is 1073.6
